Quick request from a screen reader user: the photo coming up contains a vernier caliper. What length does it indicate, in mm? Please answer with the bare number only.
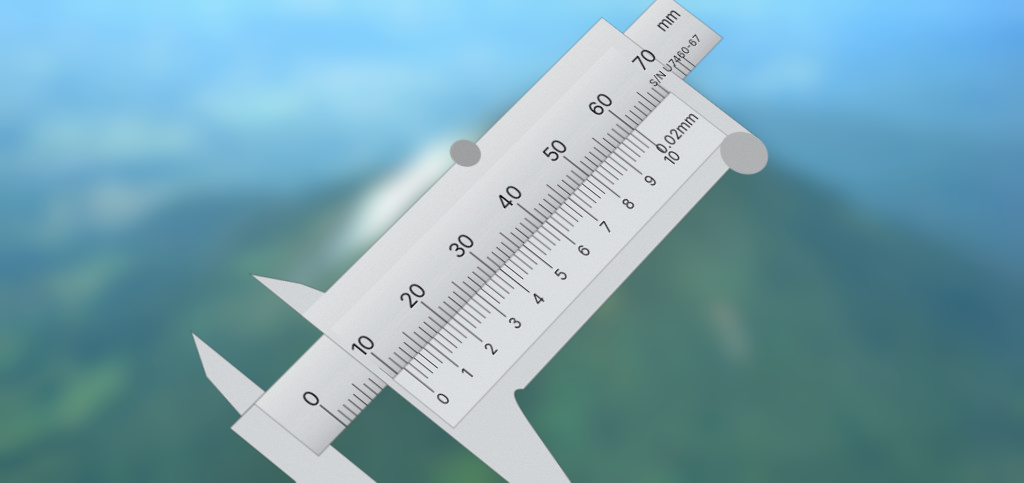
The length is 11.2
